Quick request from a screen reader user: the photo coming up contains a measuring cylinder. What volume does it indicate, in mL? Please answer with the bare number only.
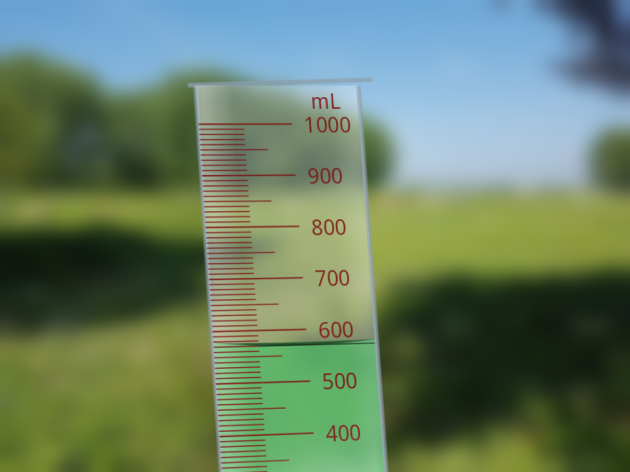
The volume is 570
